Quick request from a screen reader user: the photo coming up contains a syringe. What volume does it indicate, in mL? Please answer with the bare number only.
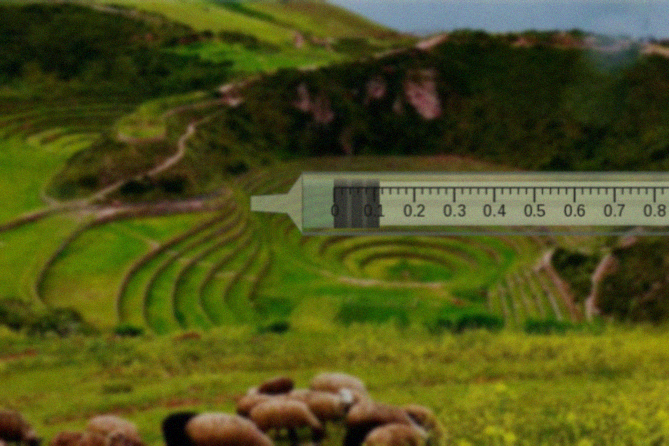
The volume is 0
